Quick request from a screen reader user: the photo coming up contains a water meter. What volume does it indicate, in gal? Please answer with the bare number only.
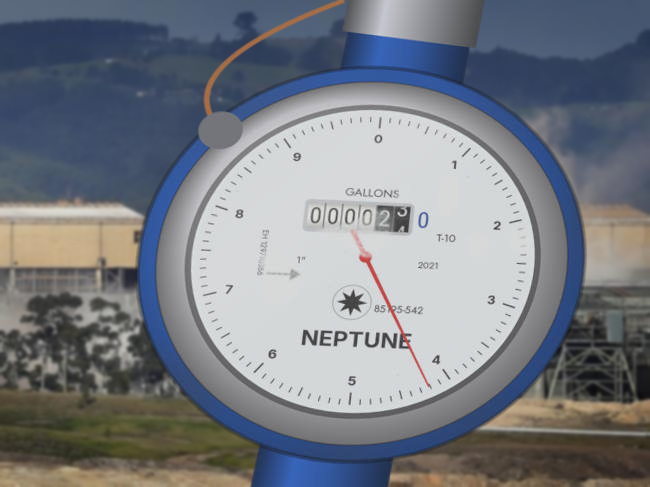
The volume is 234.2
